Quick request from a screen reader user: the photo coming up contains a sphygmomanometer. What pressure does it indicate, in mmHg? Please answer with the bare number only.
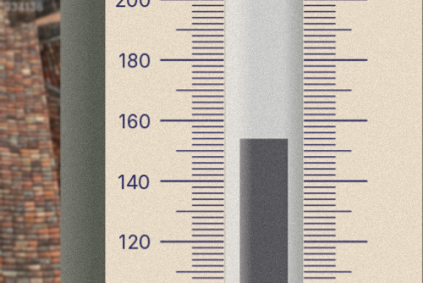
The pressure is 154
